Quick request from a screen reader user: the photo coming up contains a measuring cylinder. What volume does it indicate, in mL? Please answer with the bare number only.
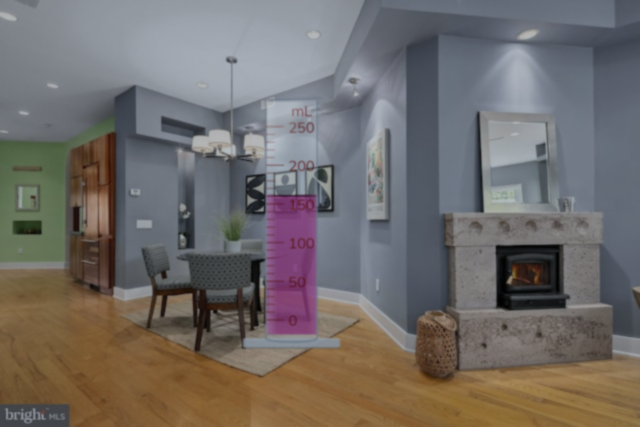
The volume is 160
